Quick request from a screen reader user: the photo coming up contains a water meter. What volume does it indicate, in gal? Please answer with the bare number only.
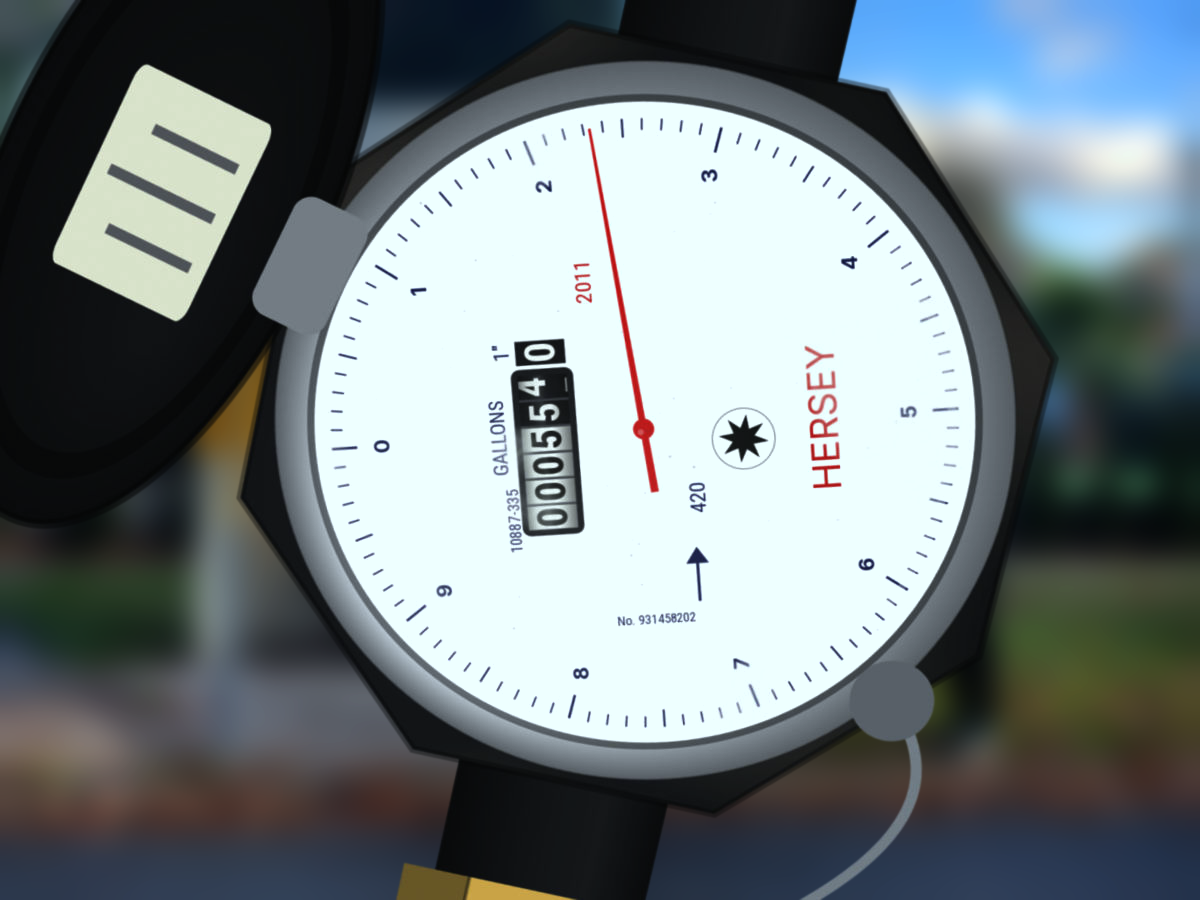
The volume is 5542.3
